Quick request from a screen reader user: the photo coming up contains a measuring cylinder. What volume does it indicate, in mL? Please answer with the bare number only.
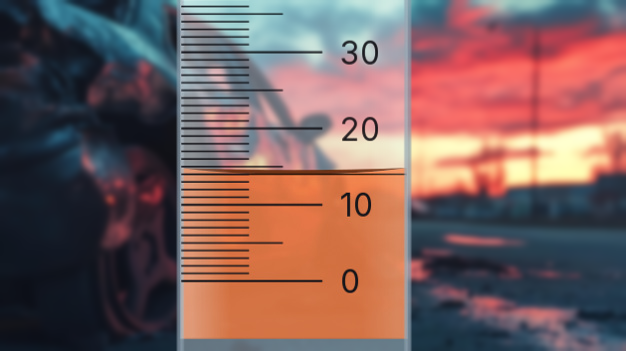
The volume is 14
